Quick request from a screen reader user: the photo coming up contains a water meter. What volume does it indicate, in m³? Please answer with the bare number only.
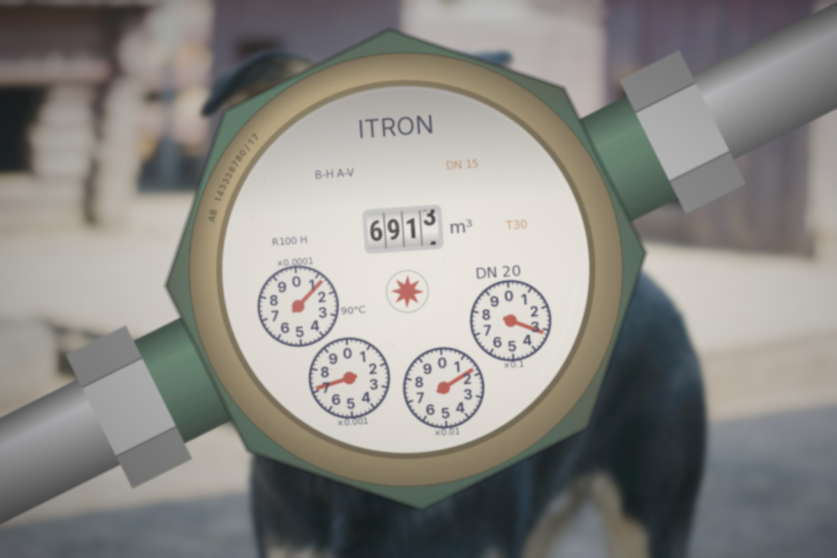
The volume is 6913.3171
